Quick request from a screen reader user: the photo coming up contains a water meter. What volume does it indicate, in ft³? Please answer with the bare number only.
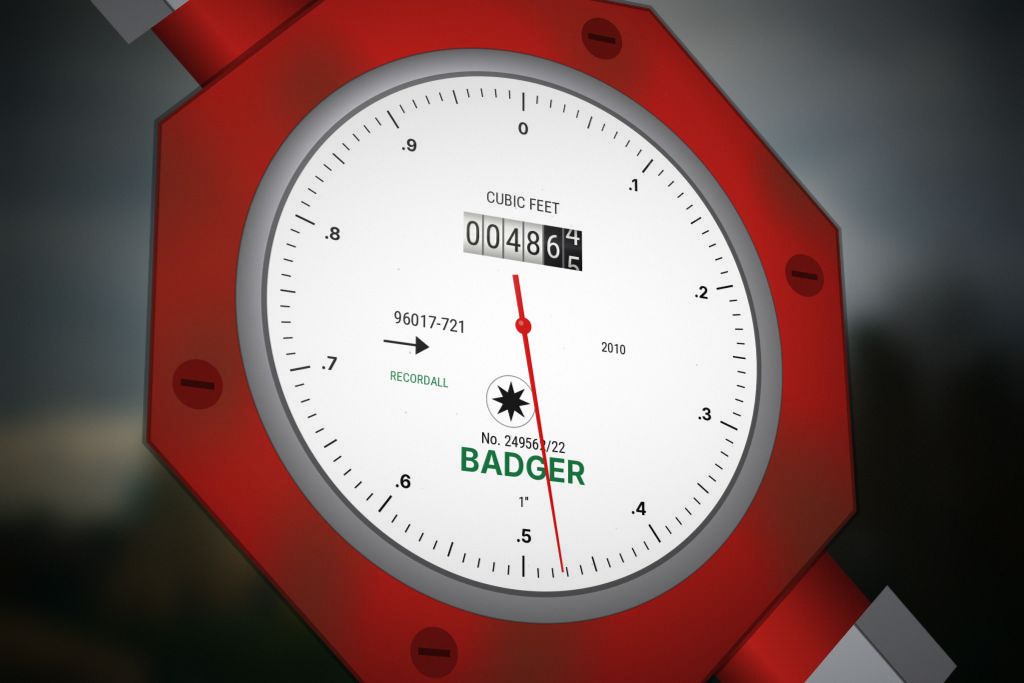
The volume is 4864.47
